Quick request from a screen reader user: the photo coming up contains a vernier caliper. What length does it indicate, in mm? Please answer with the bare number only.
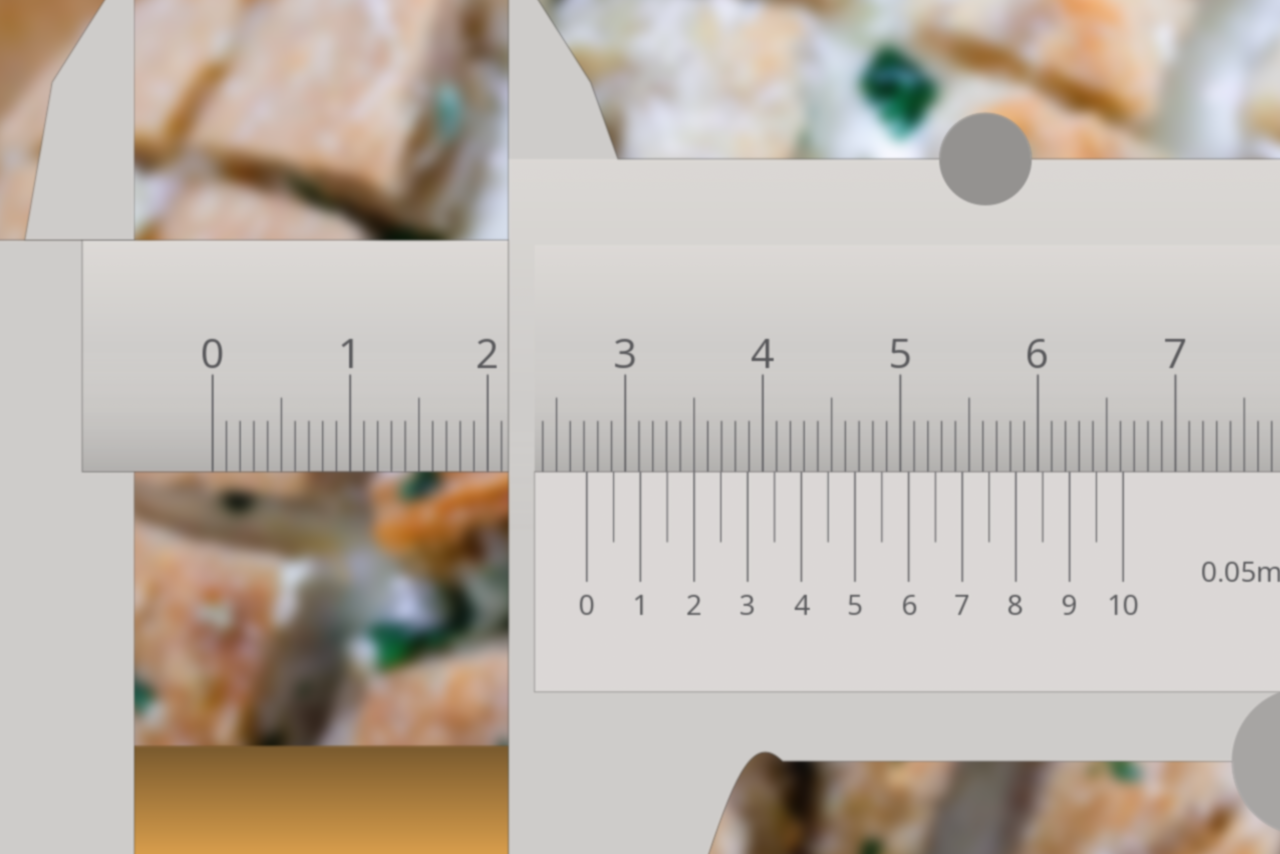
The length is 27.2
